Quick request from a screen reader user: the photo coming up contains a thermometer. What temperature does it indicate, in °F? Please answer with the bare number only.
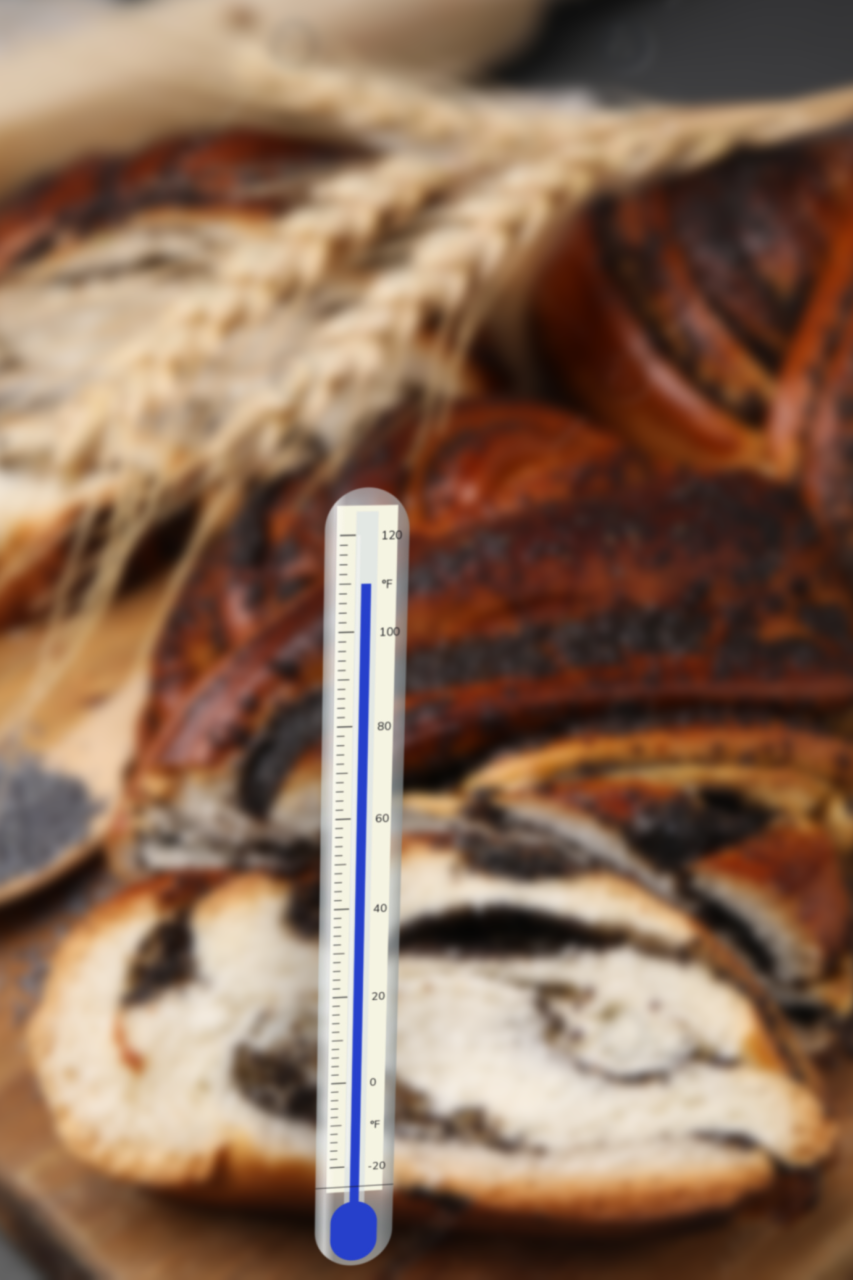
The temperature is 110
